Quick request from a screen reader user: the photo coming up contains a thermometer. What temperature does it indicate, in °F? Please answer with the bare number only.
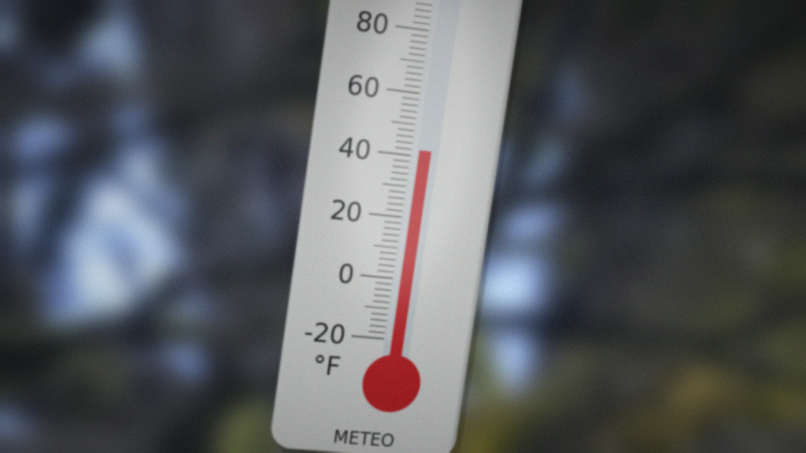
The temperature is 42
